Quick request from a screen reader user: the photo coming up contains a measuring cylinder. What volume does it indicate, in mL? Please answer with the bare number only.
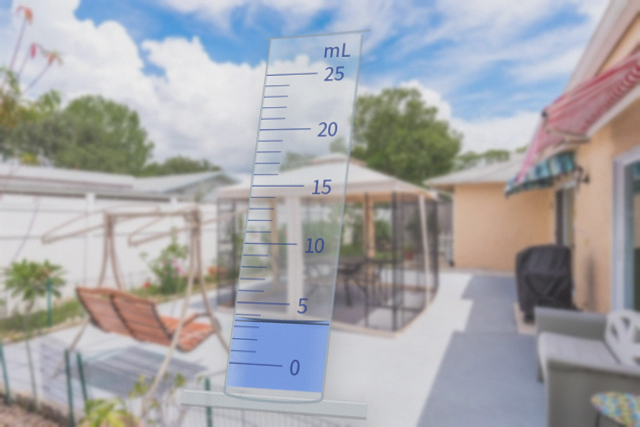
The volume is 3.5
